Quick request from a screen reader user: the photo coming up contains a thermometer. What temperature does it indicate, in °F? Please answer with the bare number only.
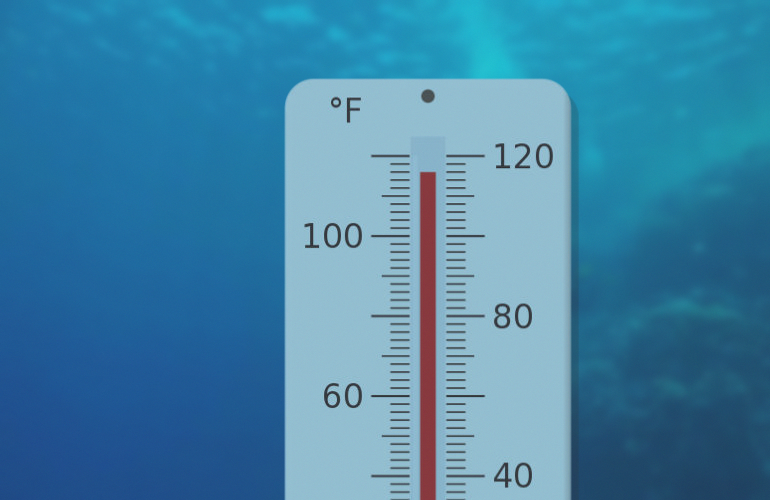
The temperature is 116
